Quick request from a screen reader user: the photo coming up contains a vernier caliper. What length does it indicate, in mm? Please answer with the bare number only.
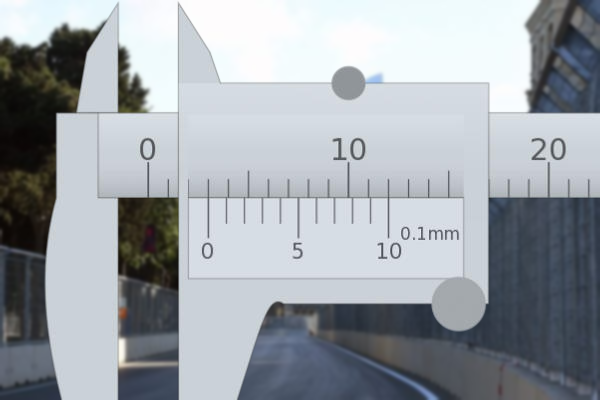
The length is 3.0
